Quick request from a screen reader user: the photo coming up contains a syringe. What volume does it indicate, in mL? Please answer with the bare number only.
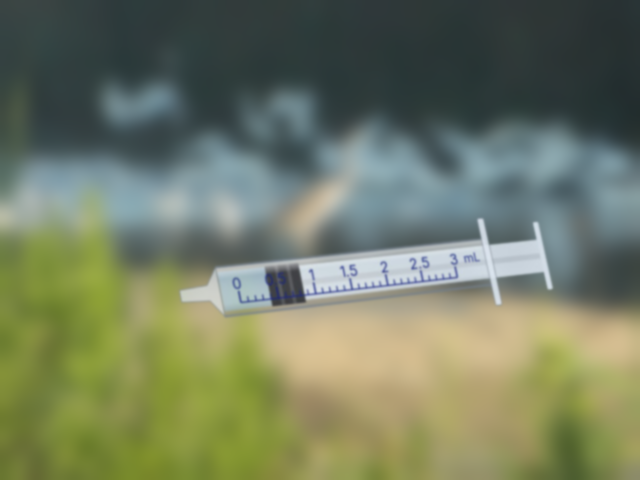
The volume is 0.4
